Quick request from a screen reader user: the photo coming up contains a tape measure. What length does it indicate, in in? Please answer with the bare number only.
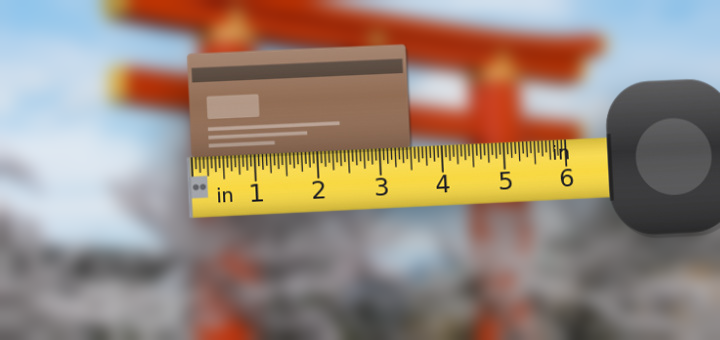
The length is 3.5
